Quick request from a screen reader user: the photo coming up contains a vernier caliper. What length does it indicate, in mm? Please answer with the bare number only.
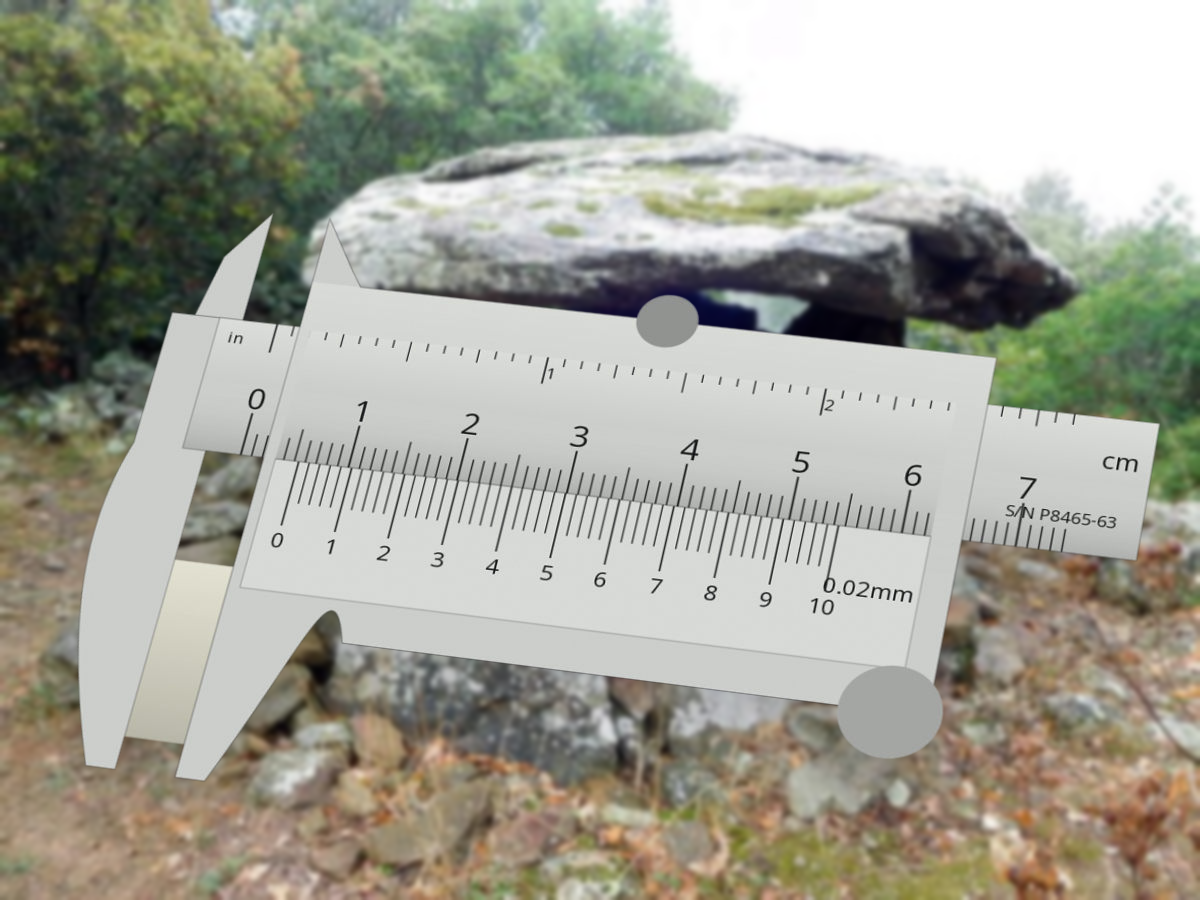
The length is 5.4
